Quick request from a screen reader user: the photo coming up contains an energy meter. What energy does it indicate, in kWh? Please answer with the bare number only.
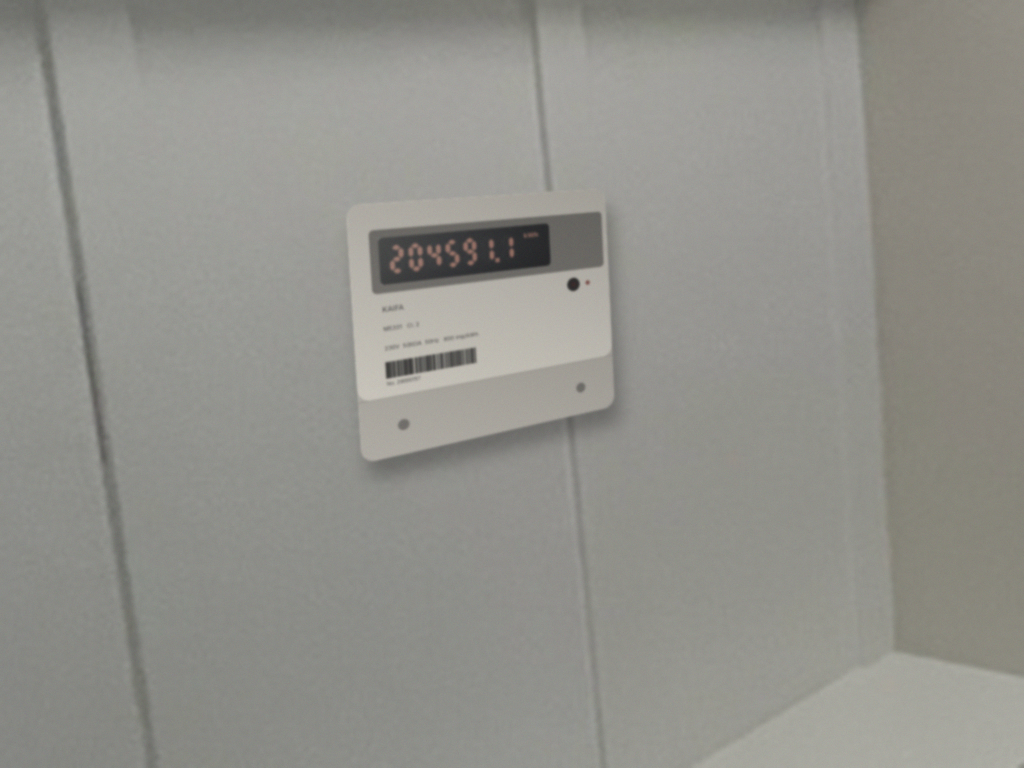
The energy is 204591.1
